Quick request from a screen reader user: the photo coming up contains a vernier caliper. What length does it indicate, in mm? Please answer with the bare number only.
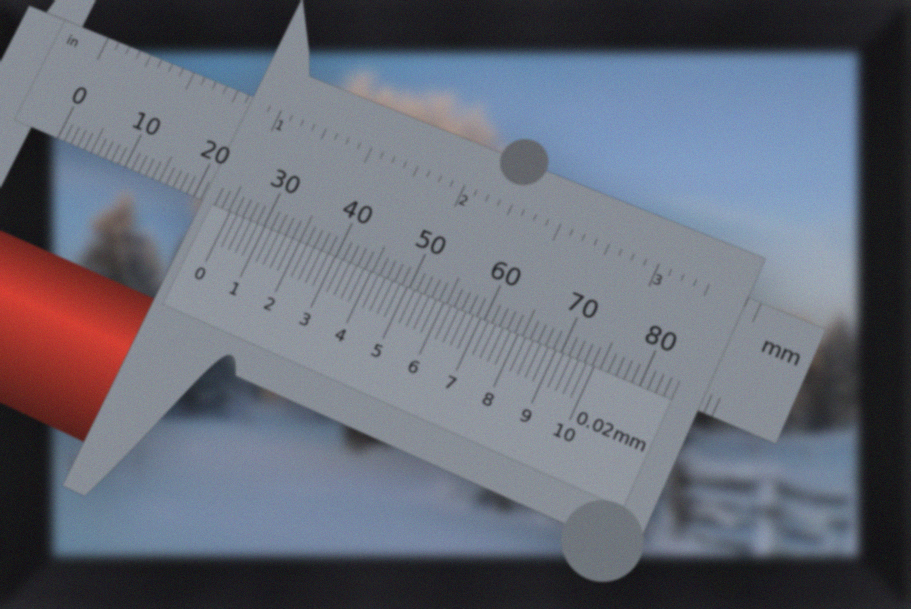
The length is 25.2
